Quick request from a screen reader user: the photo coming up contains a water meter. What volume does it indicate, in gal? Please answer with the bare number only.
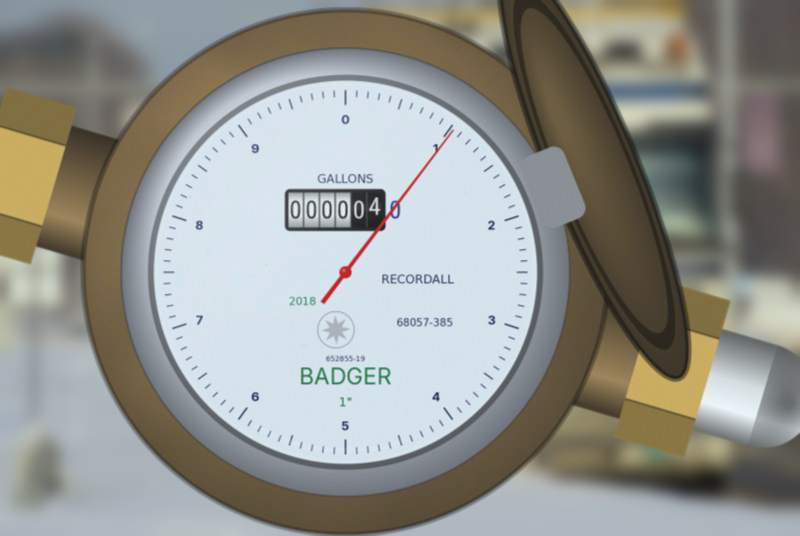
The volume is 41.0
